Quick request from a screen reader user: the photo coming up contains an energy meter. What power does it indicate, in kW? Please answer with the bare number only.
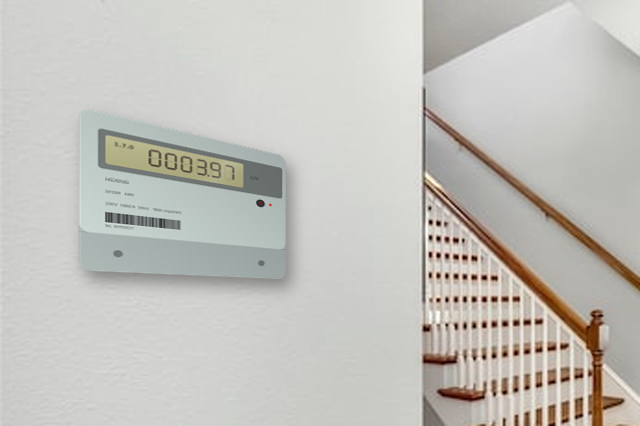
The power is 3.97
